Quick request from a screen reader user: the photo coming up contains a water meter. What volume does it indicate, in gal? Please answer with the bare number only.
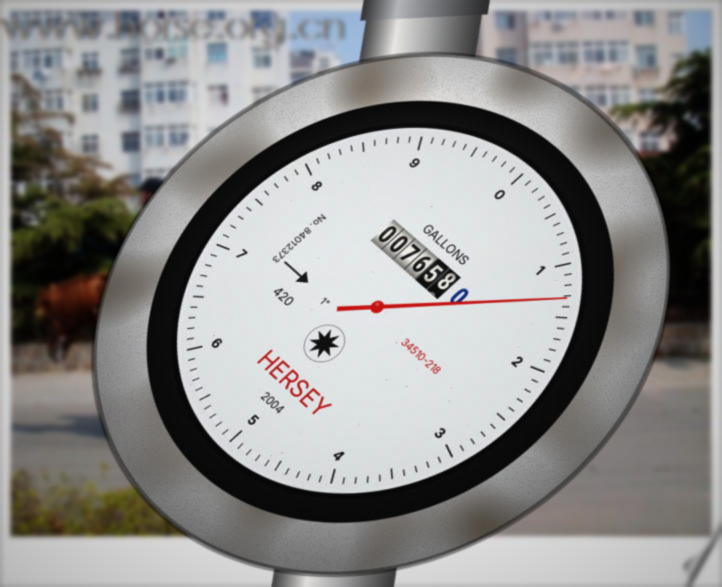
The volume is 76581.3
